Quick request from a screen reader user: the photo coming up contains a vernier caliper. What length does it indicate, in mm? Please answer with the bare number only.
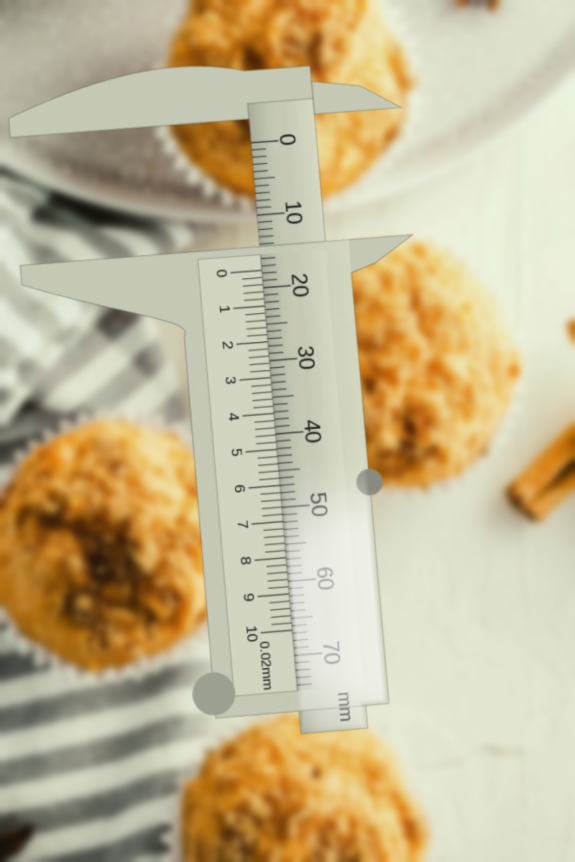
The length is 17.6
